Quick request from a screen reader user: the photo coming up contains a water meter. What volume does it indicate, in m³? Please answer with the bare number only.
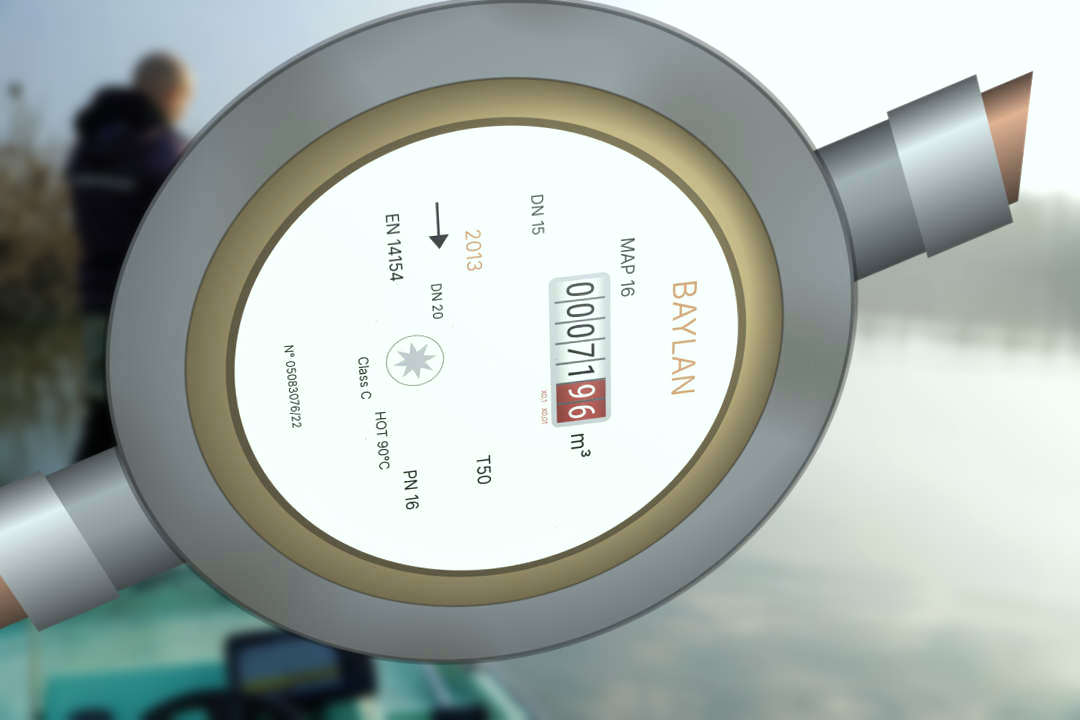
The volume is 71.96
